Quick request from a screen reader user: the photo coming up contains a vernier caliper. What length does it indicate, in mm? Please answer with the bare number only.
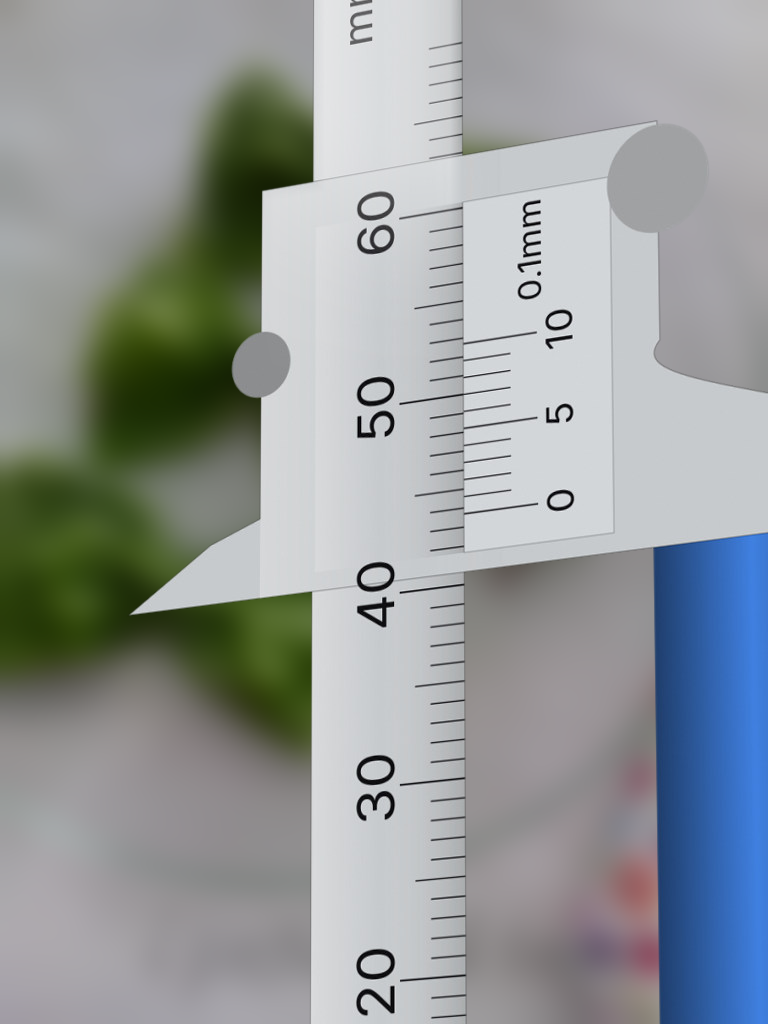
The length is 43.7
